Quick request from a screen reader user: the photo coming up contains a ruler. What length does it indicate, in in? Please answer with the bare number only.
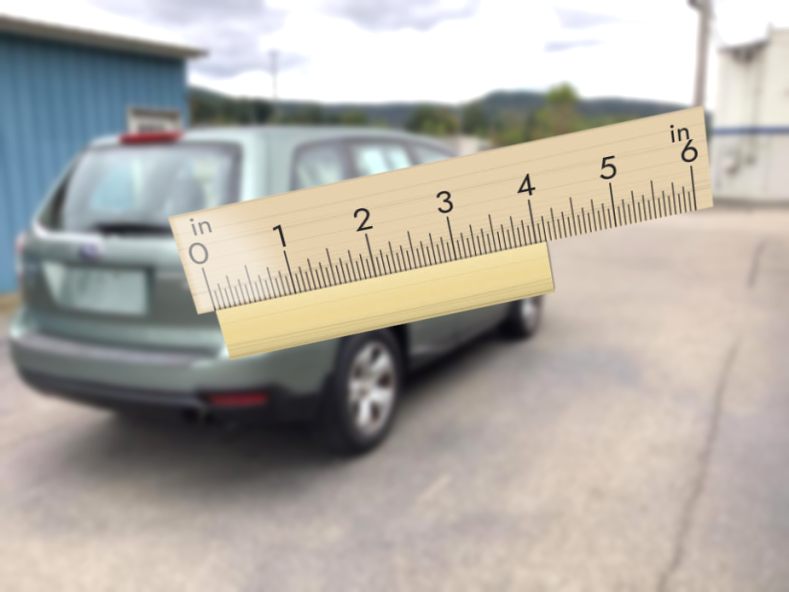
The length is 4.125
